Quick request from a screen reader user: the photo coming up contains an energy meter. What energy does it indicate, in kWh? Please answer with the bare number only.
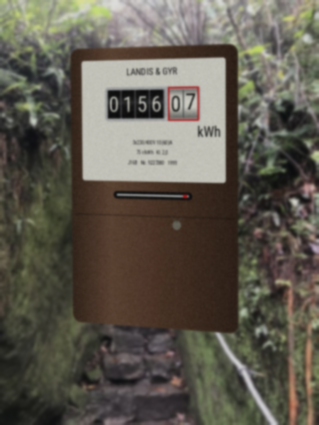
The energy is 156.07
